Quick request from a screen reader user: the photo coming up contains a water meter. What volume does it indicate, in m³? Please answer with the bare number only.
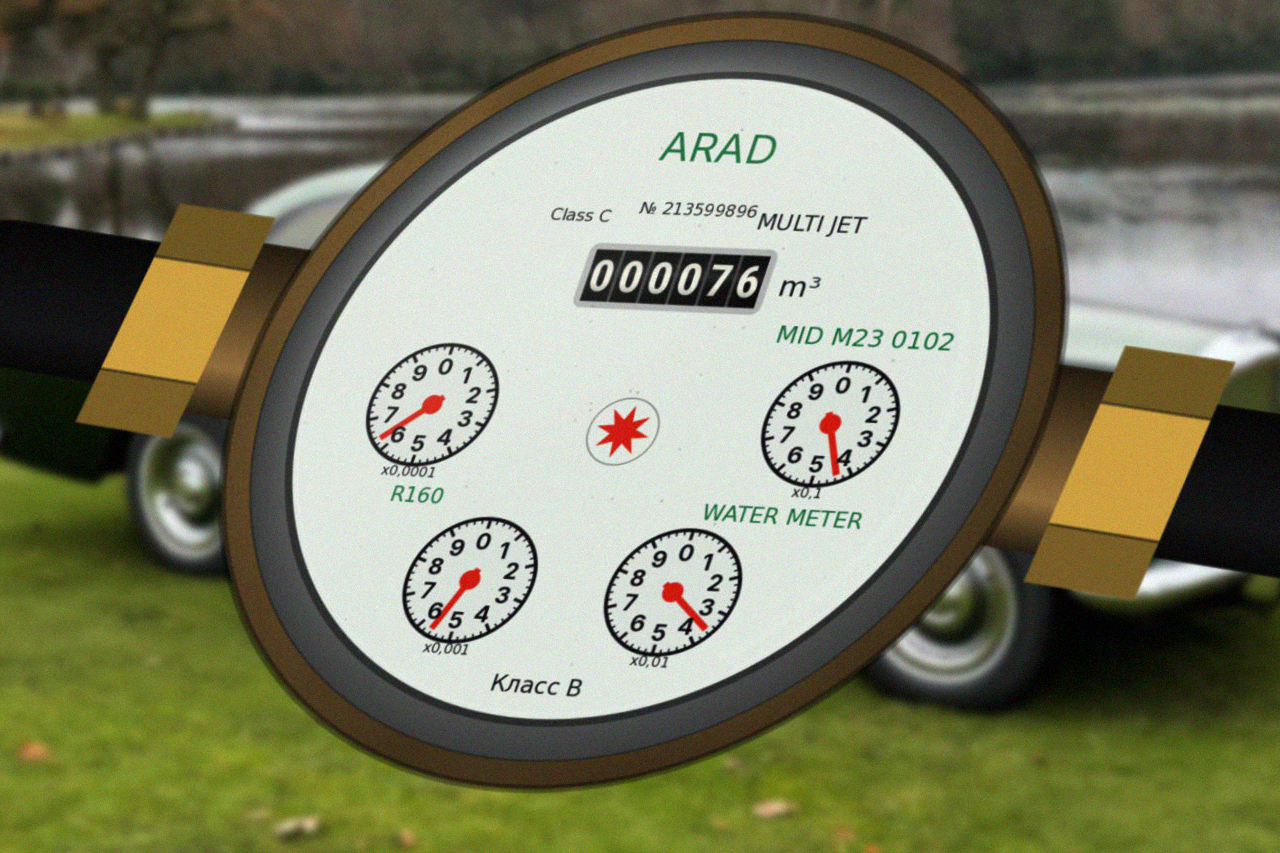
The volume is 76.4356
